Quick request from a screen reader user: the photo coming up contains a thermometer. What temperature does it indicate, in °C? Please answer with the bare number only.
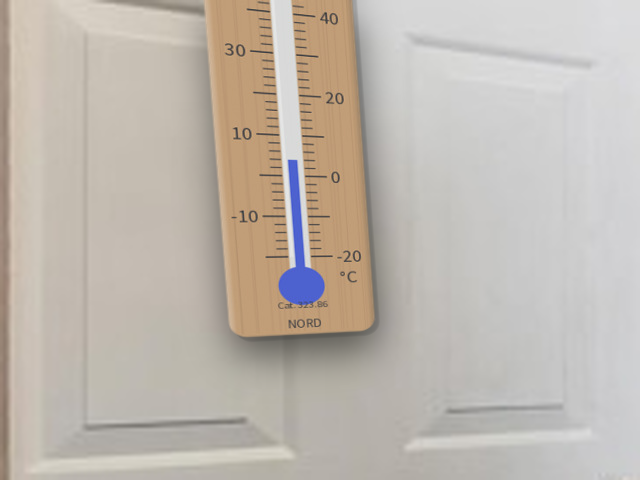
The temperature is 4
